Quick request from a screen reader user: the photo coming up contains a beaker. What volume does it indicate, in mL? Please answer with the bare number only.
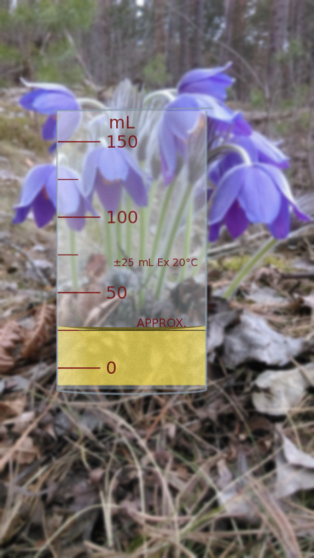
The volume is 25
